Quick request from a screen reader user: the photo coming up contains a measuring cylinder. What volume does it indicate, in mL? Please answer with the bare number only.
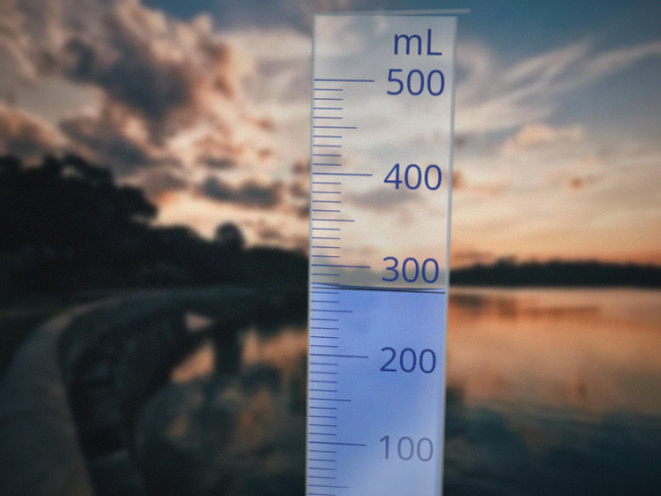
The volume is 275
